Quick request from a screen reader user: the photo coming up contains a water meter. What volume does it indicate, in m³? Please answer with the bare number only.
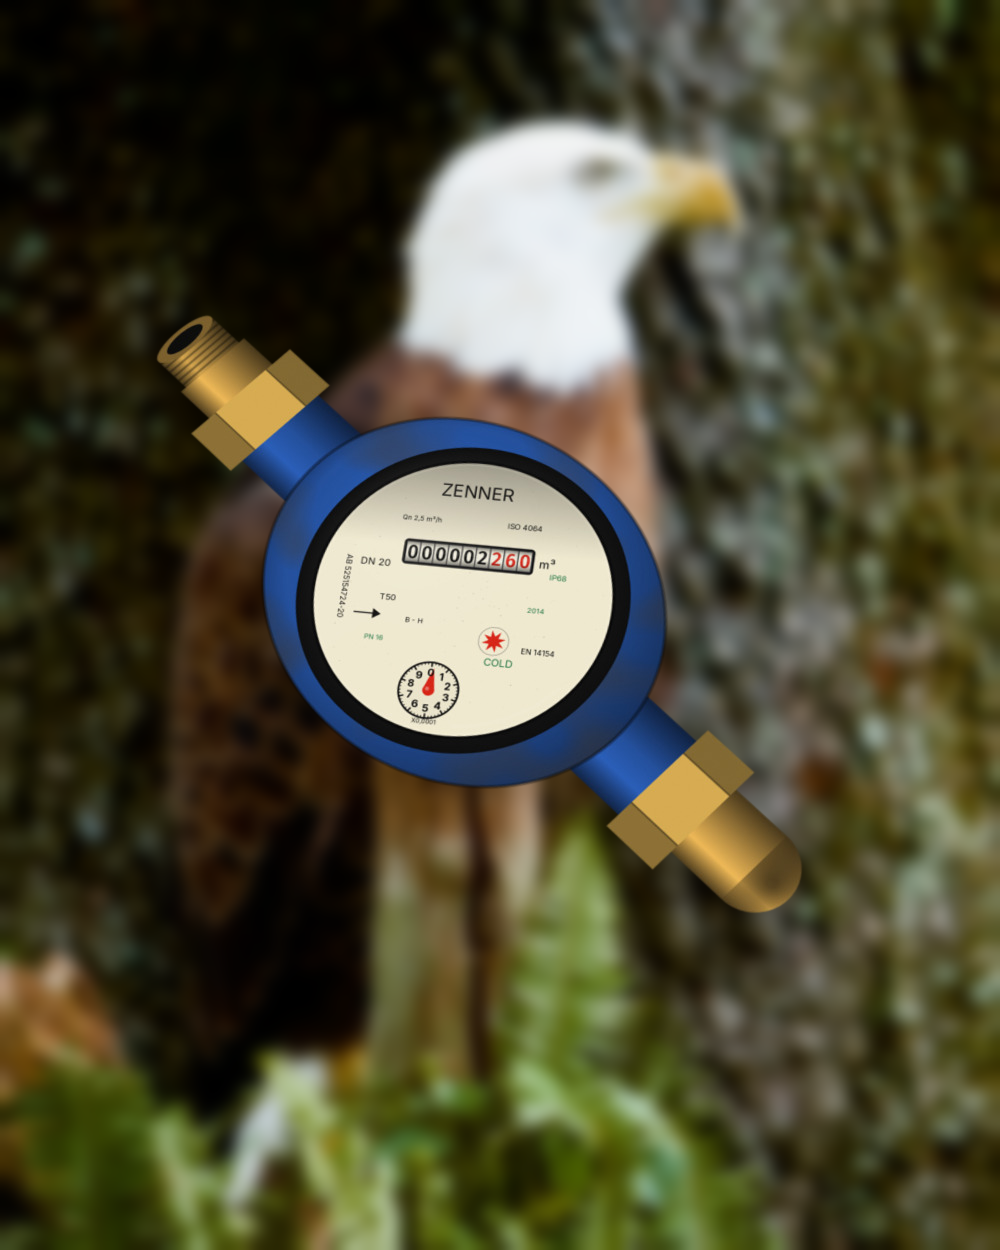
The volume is 2.2600
